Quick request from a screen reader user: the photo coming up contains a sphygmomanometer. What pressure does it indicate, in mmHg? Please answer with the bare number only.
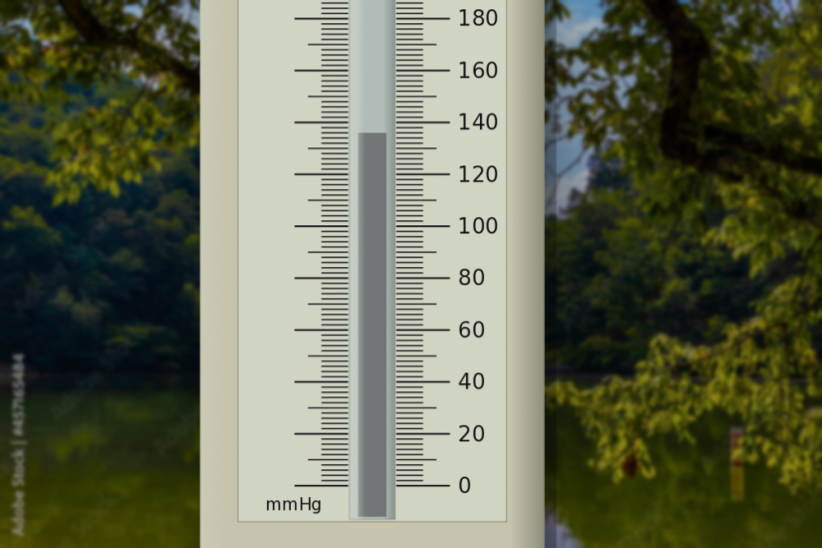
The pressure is 136
